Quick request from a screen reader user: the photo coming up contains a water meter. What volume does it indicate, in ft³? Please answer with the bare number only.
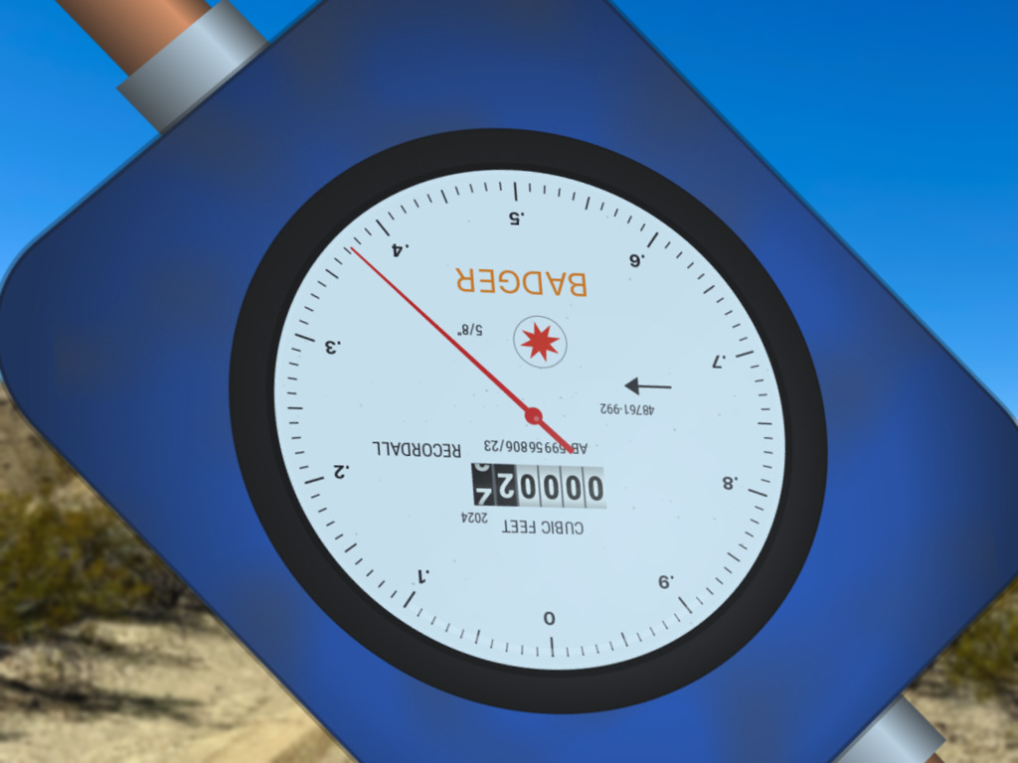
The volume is 22.37
